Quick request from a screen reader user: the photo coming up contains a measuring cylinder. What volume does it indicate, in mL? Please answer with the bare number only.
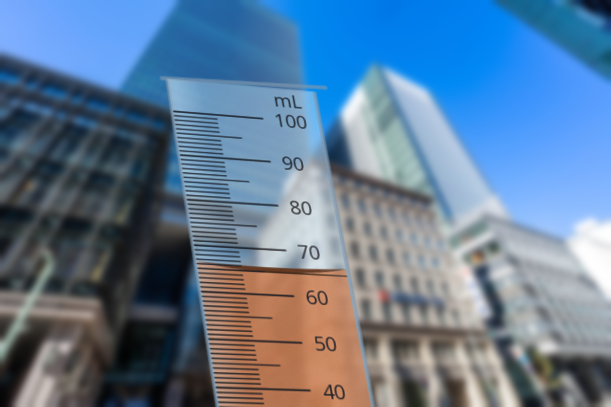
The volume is 65
